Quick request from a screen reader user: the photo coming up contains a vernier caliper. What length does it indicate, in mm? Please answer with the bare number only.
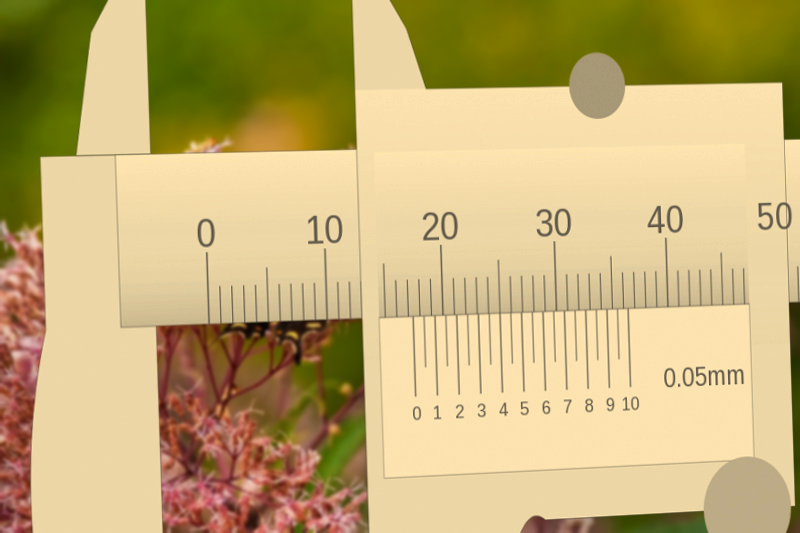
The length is 17.4
